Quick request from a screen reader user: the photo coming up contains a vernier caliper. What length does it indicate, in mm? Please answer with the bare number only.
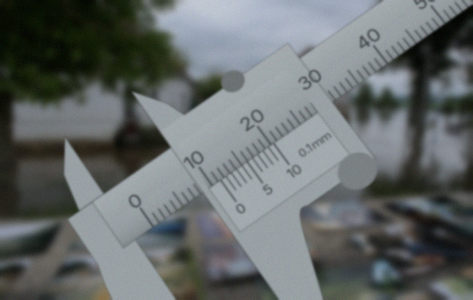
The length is 11.4
